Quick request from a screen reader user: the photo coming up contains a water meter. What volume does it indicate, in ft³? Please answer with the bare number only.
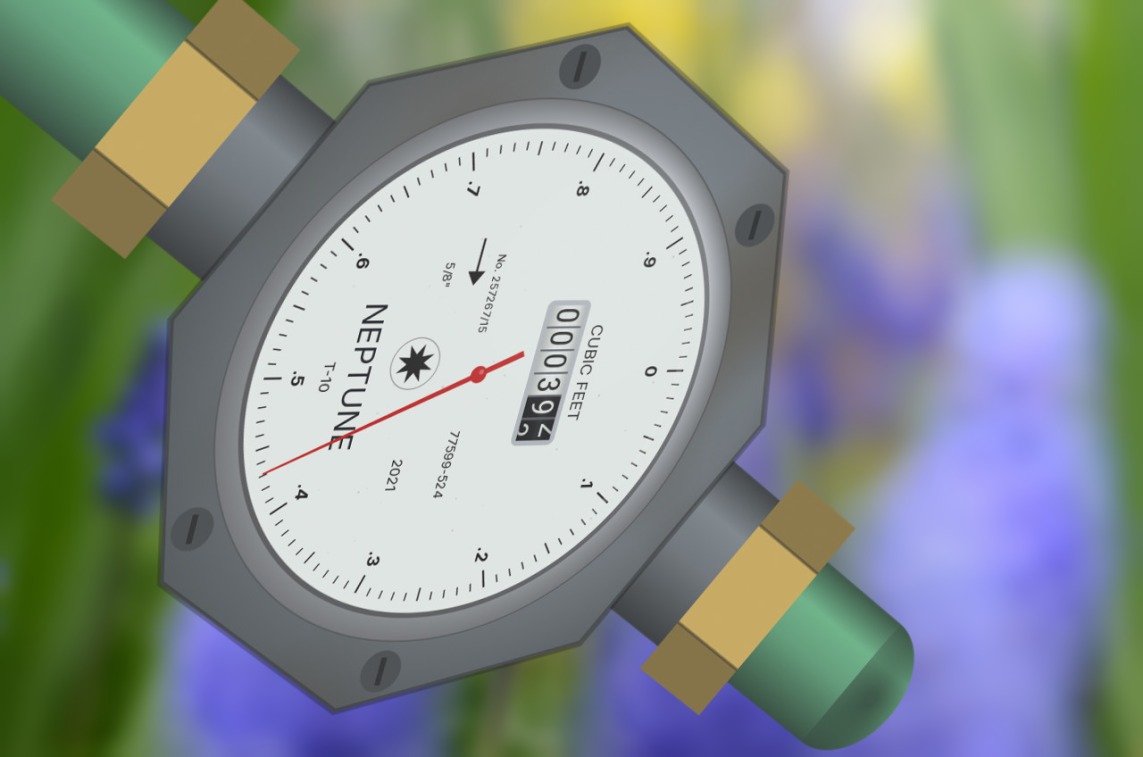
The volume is 392.43
